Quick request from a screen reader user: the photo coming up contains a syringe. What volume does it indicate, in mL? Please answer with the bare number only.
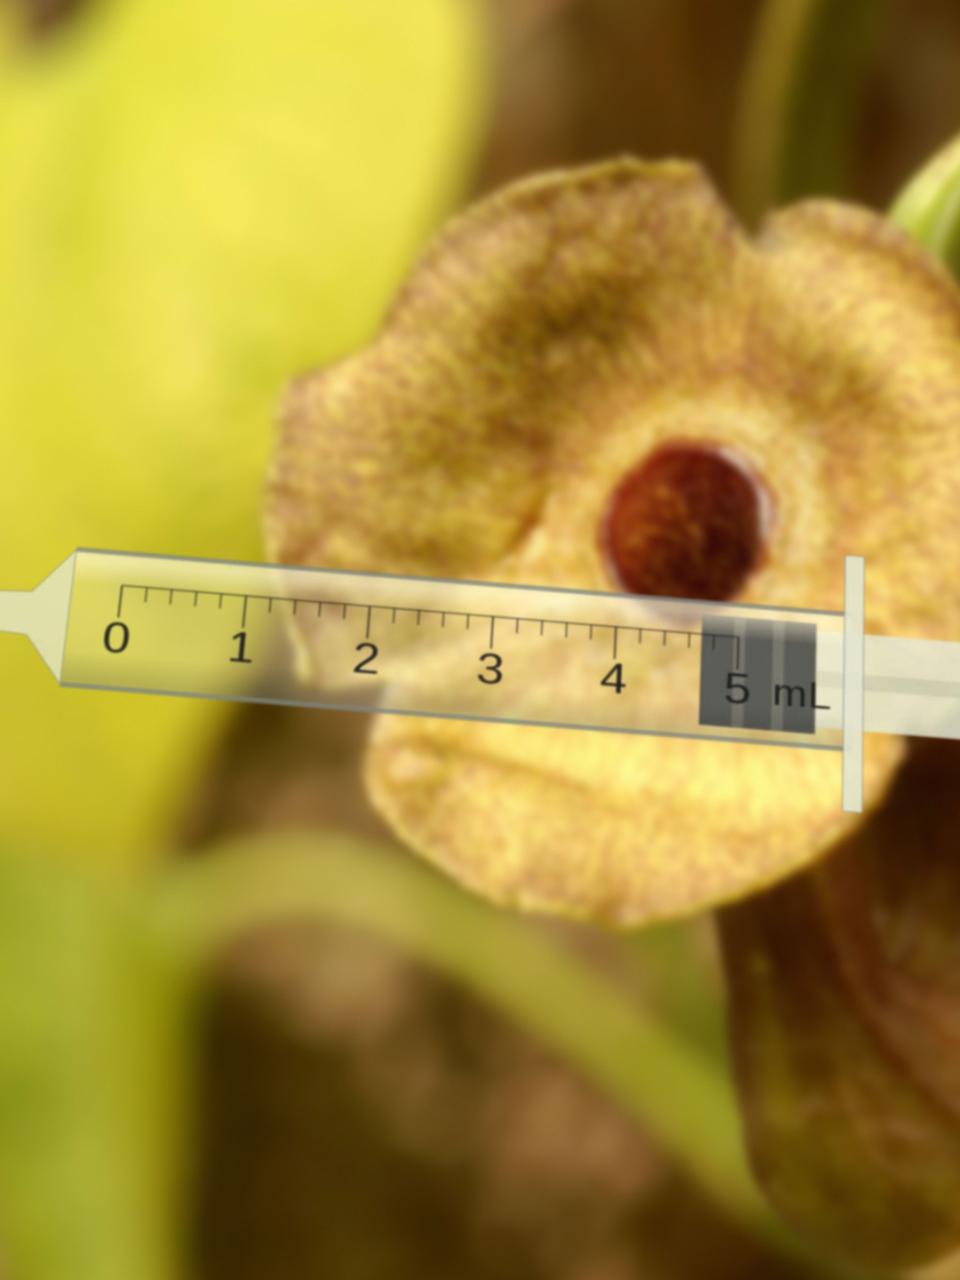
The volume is 4.7
